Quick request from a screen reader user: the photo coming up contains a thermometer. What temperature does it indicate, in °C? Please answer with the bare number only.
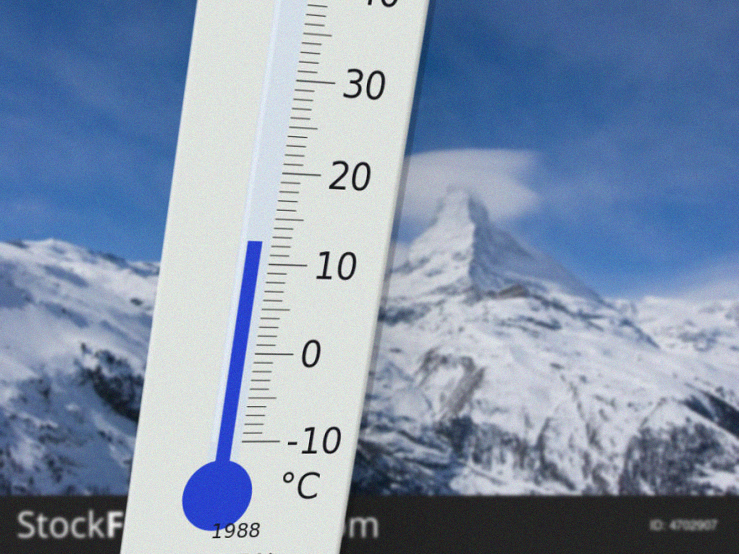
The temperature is 12.5
